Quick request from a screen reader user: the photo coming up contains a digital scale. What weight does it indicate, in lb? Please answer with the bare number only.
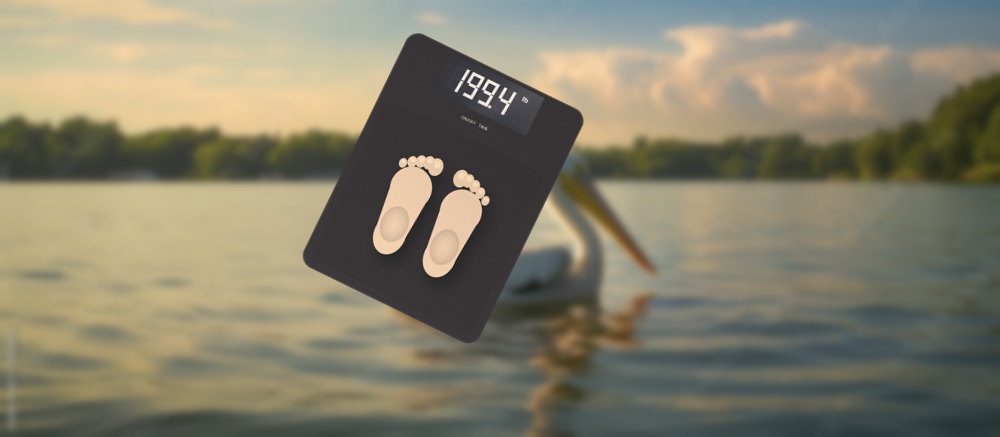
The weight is 199.4
